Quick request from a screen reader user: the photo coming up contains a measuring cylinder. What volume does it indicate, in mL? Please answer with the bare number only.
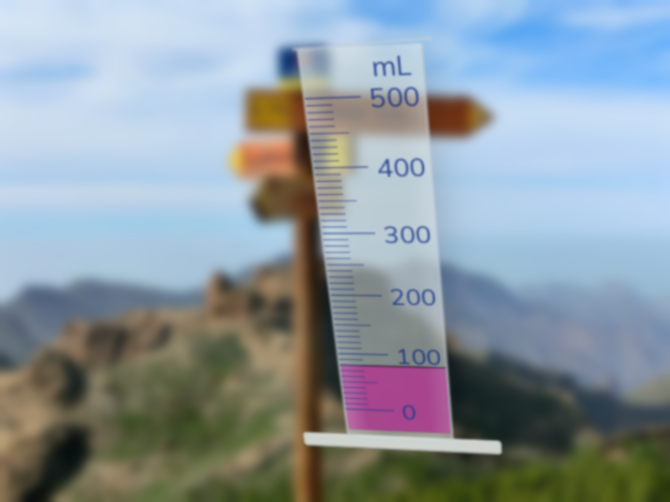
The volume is 80
